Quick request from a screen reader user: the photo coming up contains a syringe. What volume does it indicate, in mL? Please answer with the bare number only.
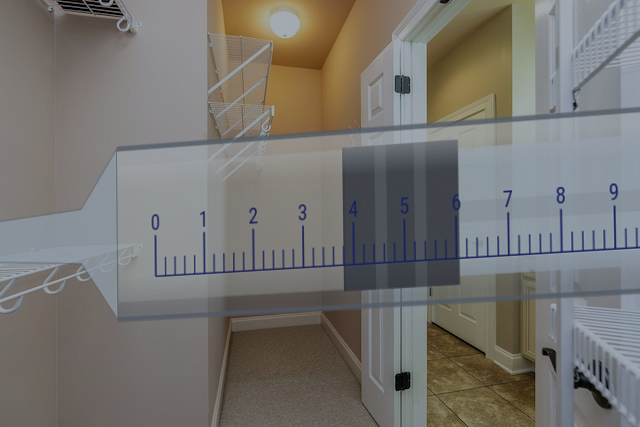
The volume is 3.8
